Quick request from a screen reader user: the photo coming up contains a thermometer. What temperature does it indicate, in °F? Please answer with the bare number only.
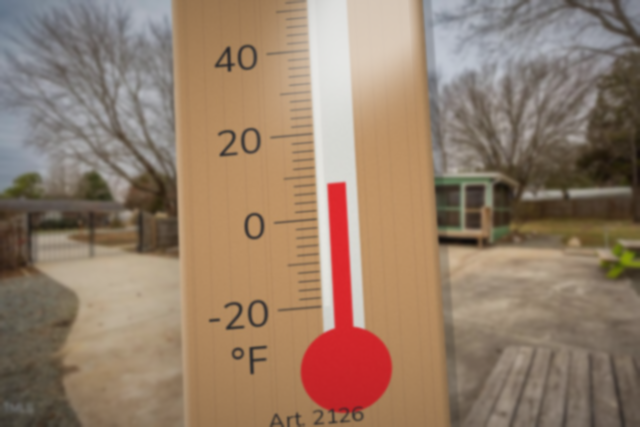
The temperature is 8
